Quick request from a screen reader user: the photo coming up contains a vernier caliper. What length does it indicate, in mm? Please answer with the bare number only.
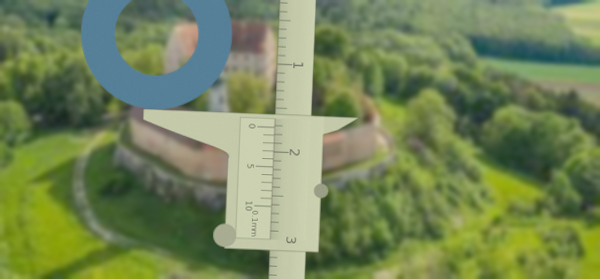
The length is 17.2
